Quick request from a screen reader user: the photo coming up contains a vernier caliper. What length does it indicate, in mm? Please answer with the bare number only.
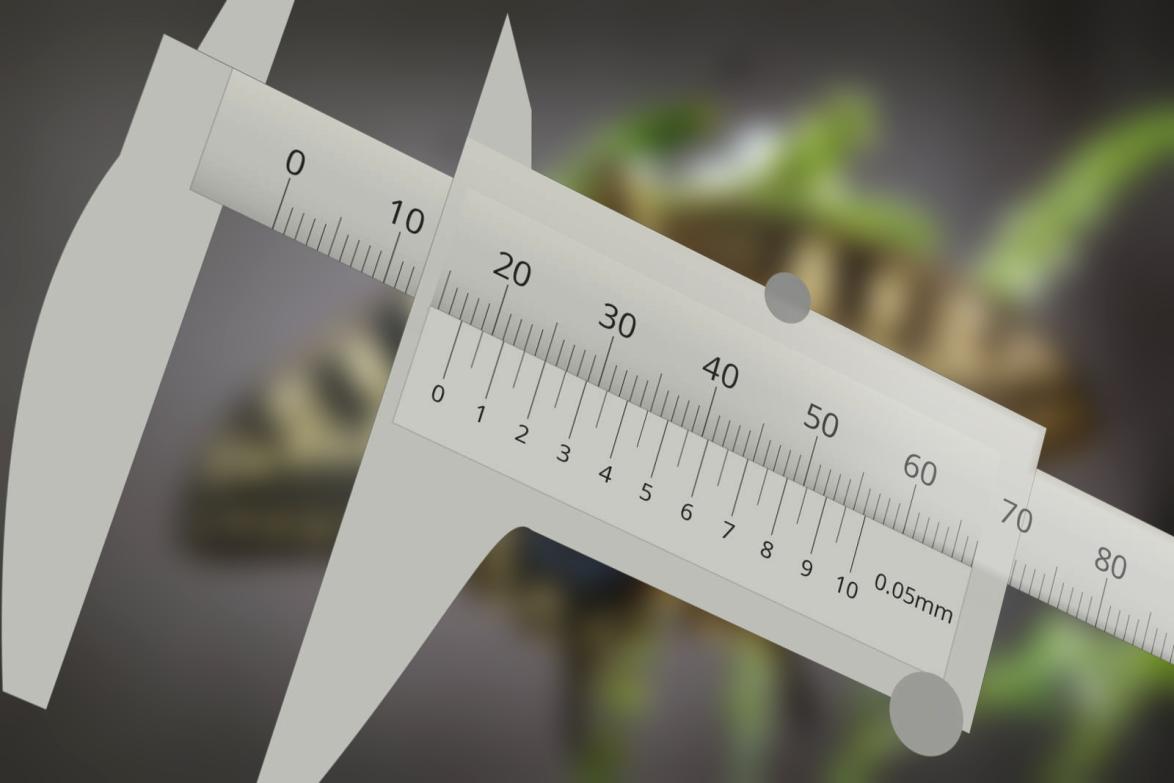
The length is 17.2
